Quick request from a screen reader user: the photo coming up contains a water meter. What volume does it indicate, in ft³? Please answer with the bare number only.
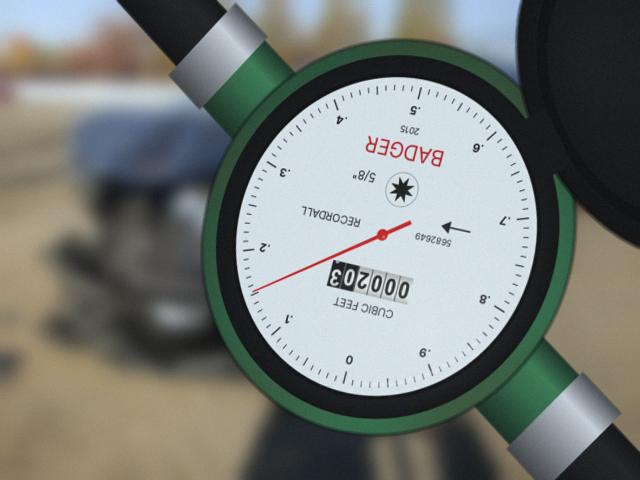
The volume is 203.15
